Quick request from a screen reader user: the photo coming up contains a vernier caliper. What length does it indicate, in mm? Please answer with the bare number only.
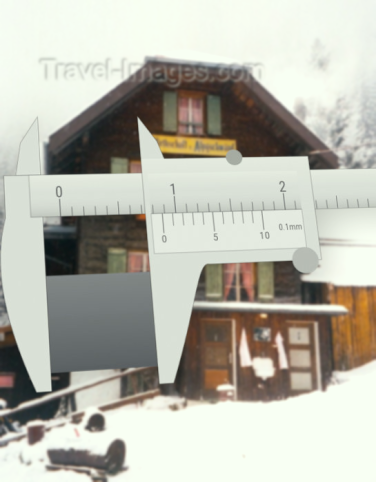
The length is 8.8
